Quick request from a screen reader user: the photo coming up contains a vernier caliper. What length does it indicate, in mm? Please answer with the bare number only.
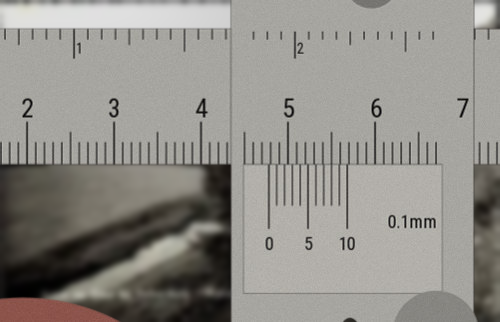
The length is 47.8
